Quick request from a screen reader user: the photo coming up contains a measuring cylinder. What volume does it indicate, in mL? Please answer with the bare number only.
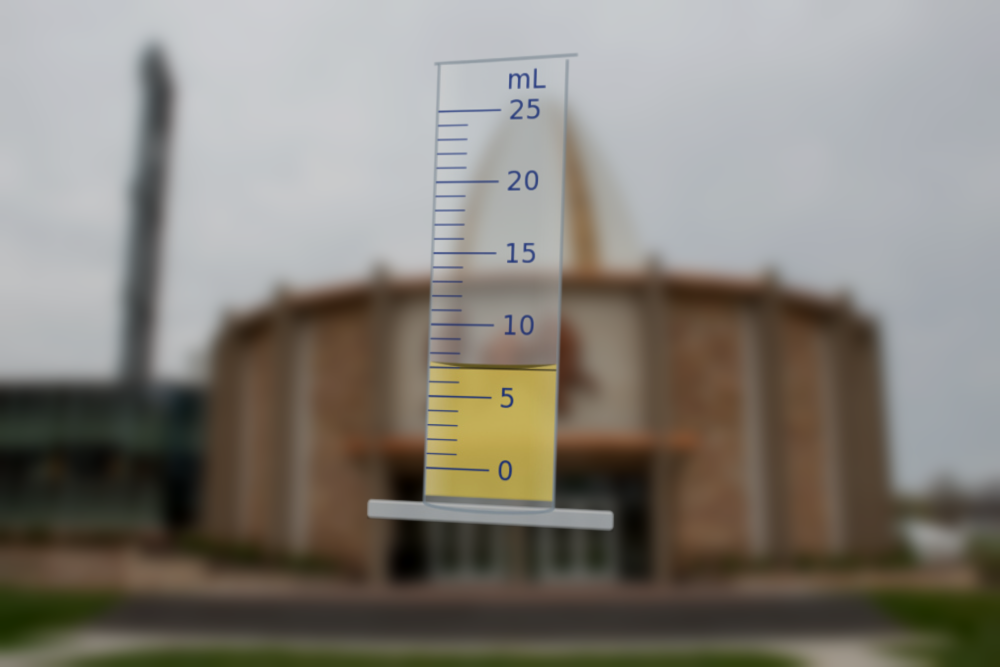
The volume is 7
